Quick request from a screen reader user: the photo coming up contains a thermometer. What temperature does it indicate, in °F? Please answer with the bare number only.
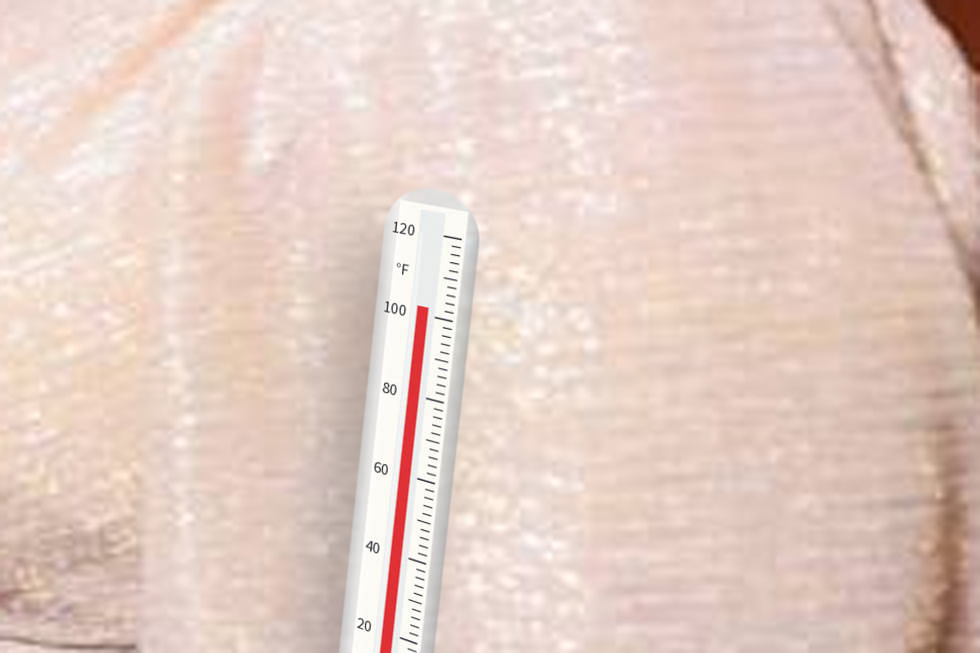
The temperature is 102
